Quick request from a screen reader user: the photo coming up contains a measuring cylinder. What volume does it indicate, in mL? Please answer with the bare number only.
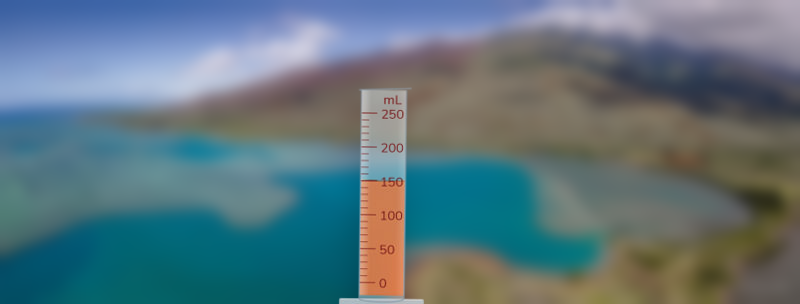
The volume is 150
